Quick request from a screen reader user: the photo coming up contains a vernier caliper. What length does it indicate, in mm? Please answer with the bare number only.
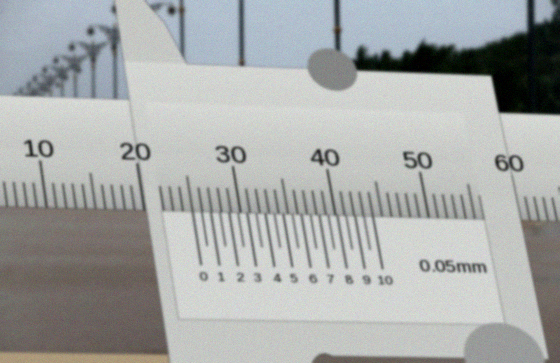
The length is 25.0
